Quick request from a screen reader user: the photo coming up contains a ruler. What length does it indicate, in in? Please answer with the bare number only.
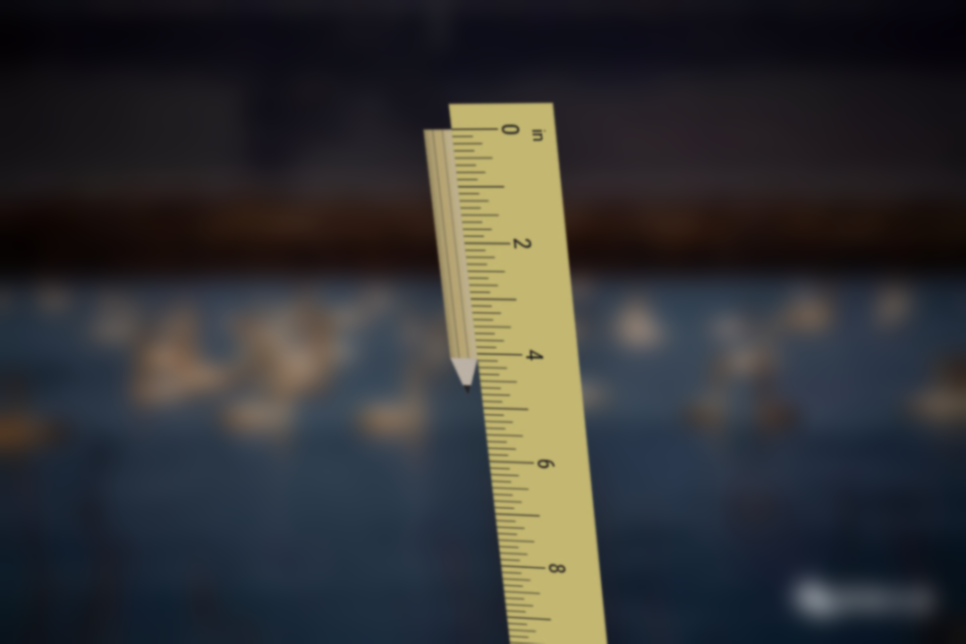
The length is 4.75
